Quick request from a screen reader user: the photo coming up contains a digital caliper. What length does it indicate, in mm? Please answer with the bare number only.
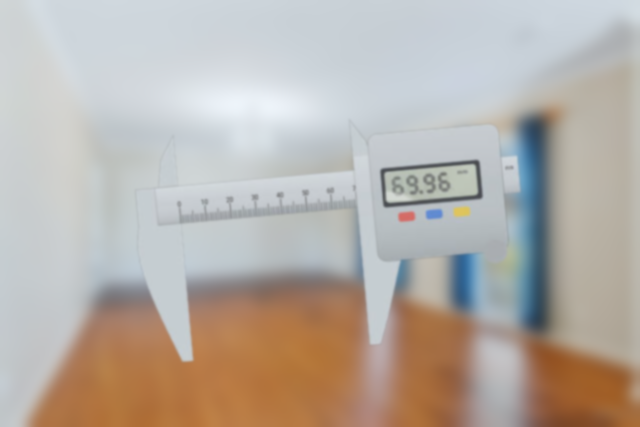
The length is 69.96
